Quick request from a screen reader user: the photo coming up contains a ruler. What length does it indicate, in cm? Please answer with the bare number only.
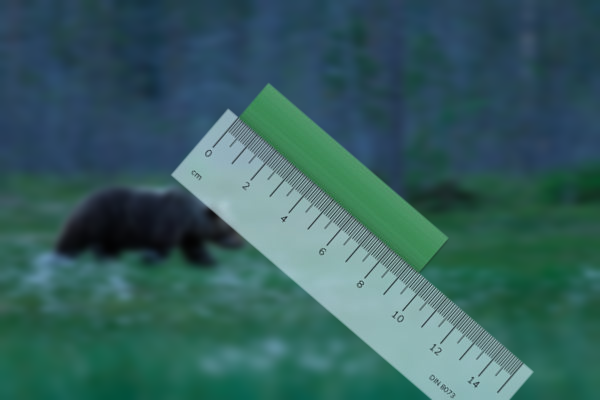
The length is 9.5
